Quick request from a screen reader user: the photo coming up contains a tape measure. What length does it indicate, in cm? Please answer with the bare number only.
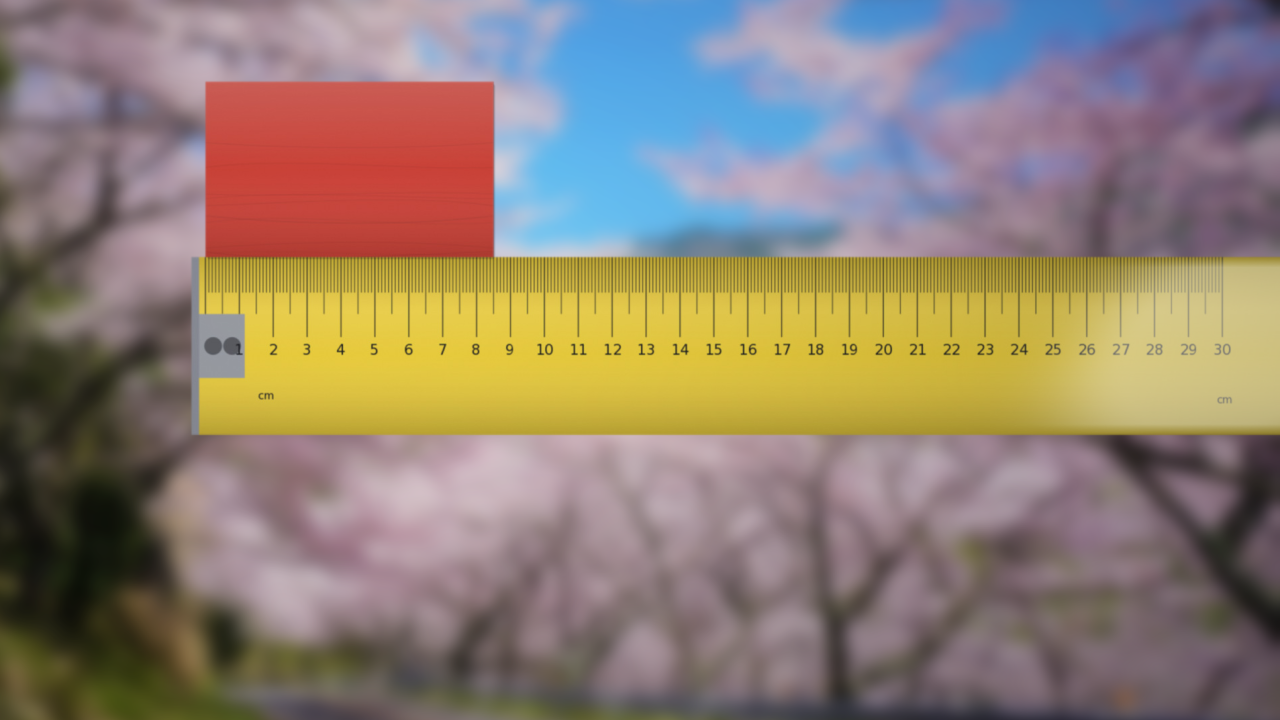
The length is 8.5
